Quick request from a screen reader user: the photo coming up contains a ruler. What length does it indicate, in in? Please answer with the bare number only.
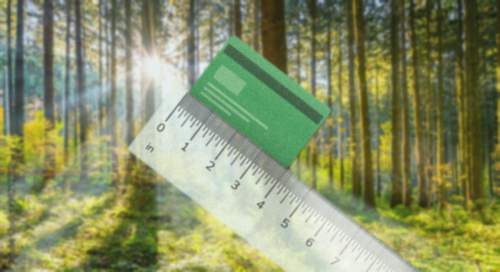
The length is 4
